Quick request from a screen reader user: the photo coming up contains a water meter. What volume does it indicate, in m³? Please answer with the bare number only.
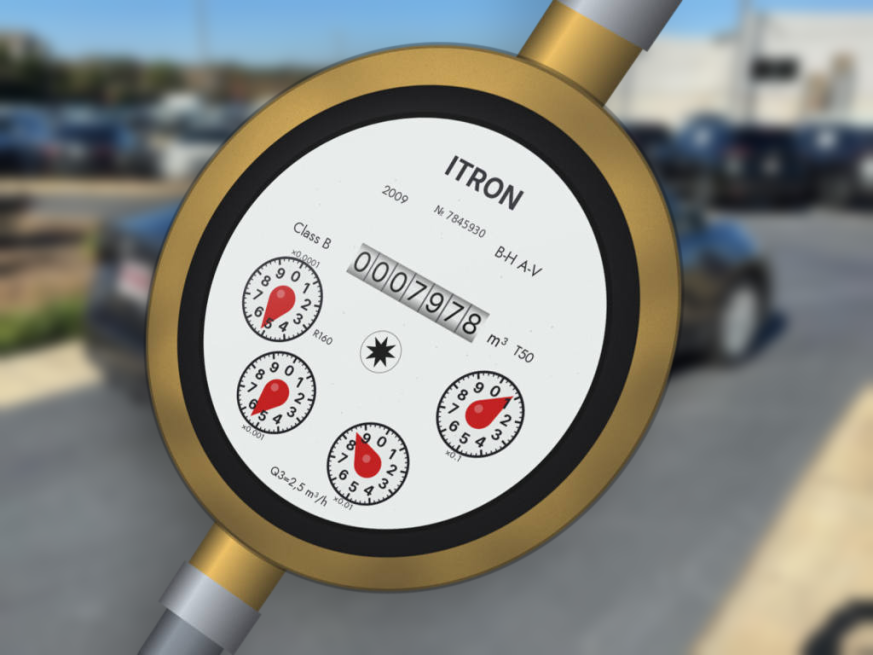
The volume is 7978.0855
